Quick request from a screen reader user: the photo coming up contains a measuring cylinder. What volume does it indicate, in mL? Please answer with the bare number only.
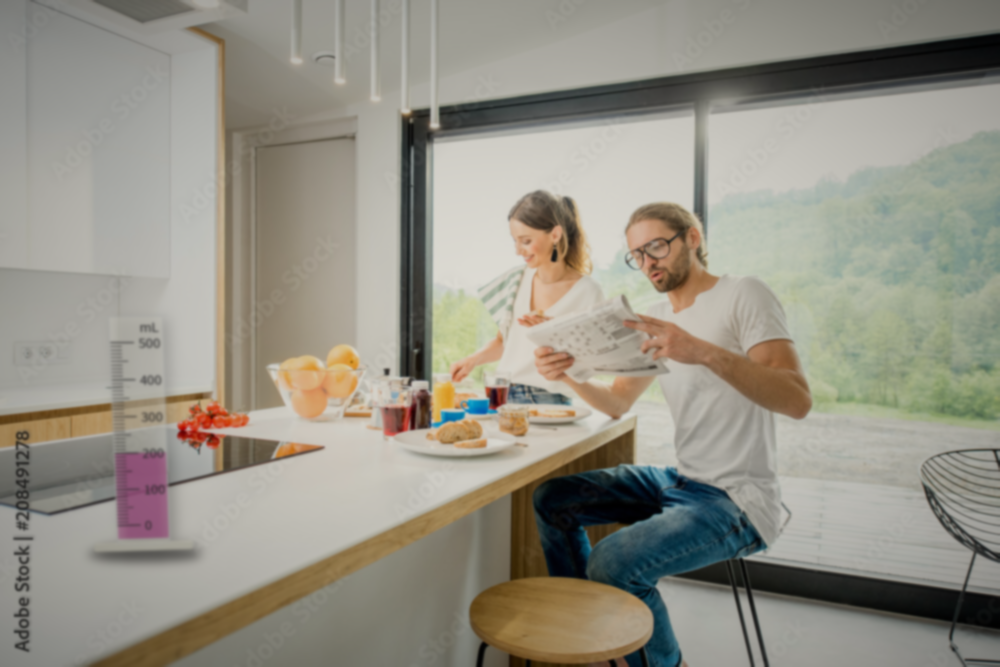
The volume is 200
